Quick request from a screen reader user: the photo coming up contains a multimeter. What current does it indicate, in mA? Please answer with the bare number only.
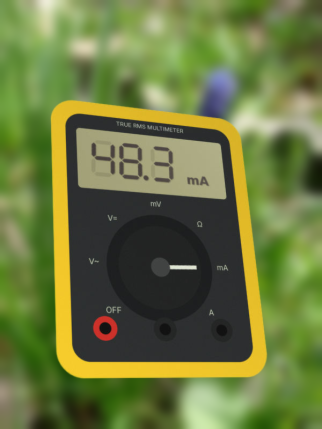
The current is 48.3
